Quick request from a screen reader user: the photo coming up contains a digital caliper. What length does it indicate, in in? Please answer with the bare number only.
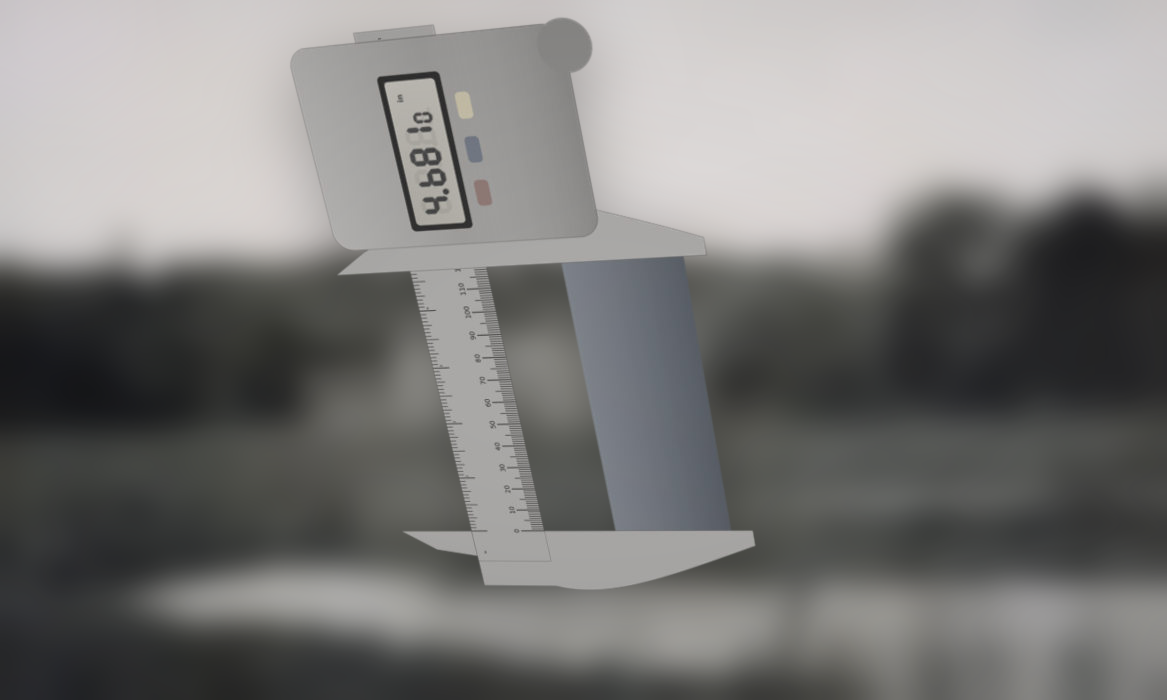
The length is 4.6810
